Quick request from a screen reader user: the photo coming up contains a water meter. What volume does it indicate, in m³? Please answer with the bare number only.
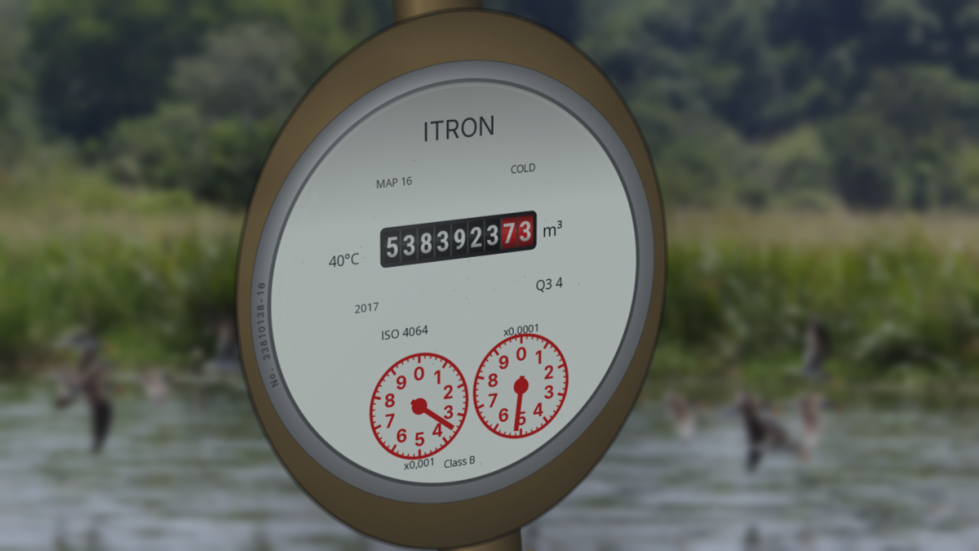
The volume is 5383923.7335
